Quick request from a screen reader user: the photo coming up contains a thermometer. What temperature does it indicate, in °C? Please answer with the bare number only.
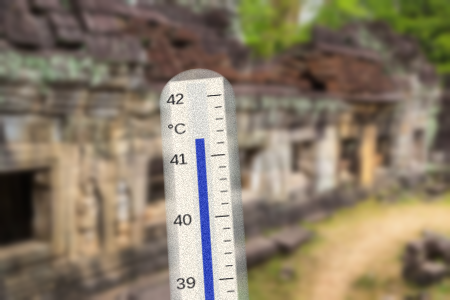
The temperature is 41.3
